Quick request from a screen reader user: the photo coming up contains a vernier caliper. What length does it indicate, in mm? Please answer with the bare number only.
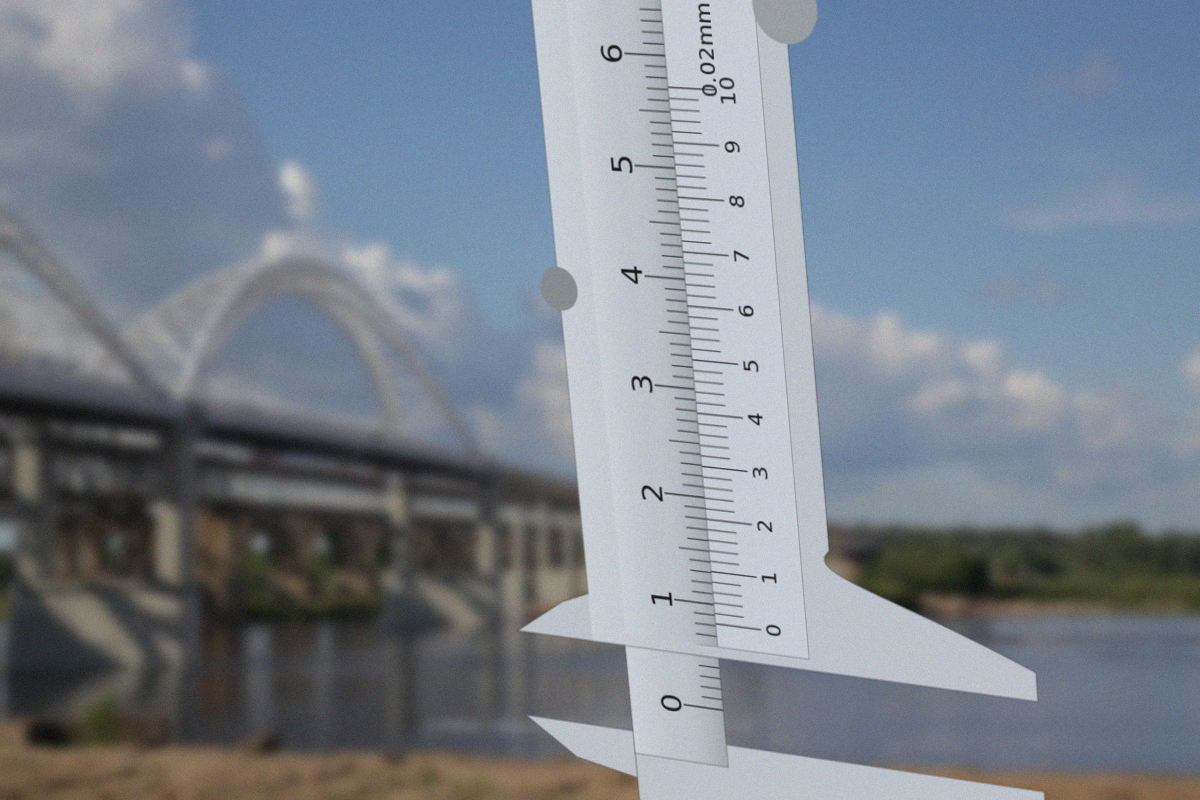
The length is 8.2
